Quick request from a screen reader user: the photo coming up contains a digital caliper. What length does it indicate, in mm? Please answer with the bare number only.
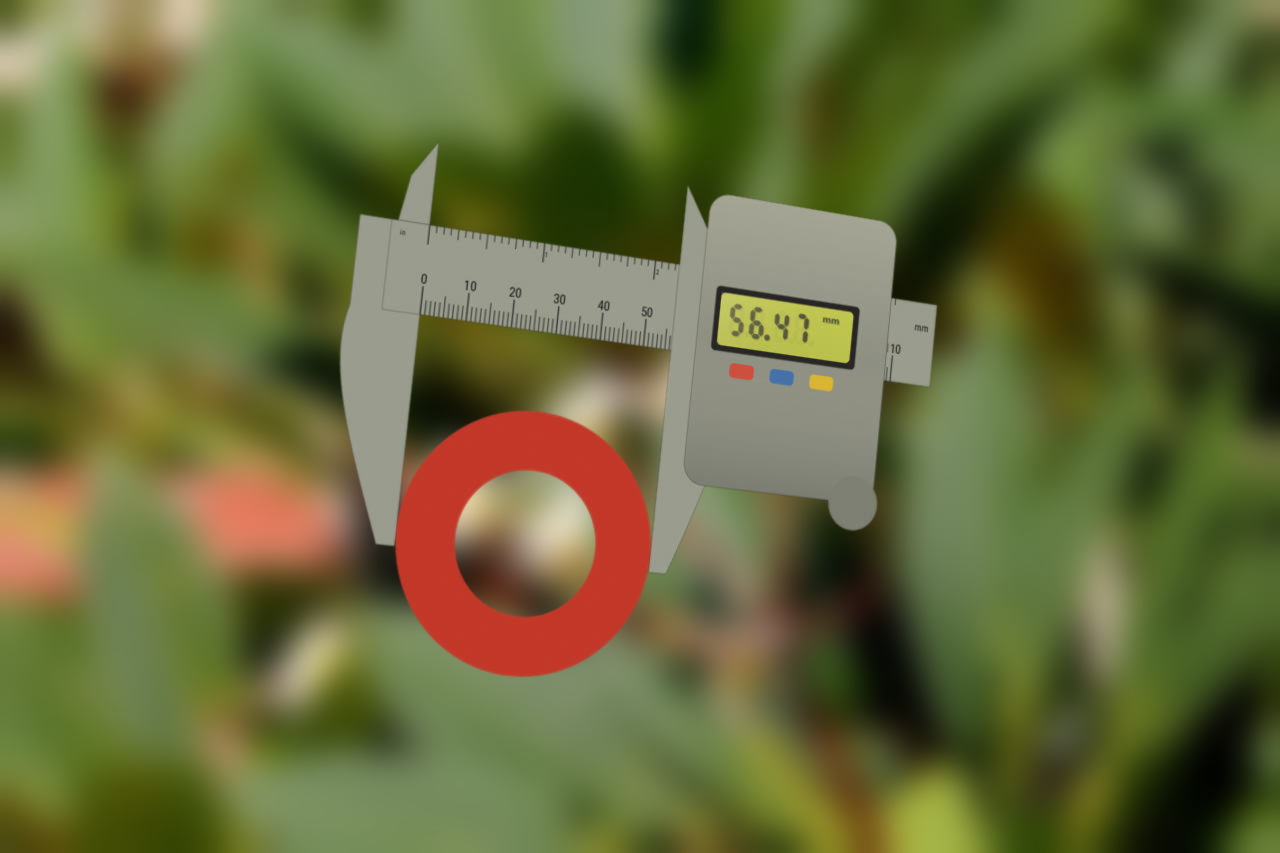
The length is 56.47
